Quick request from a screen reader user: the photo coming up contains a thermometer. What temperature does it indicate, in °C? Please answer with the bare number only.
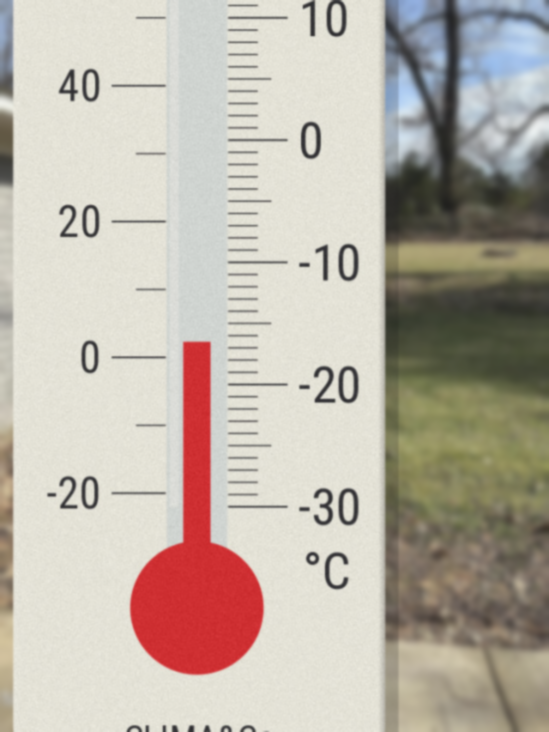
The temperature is -16.5
